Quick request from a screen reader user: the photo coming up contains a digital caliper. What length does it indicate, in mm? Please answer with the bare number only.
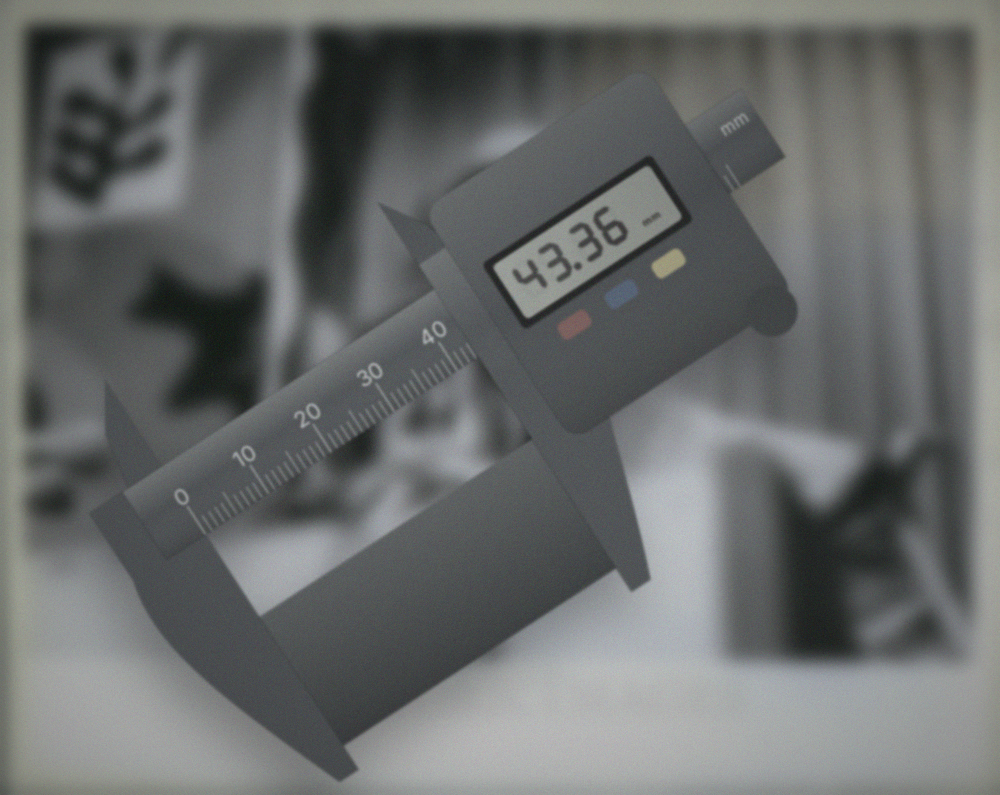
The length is 43.36
